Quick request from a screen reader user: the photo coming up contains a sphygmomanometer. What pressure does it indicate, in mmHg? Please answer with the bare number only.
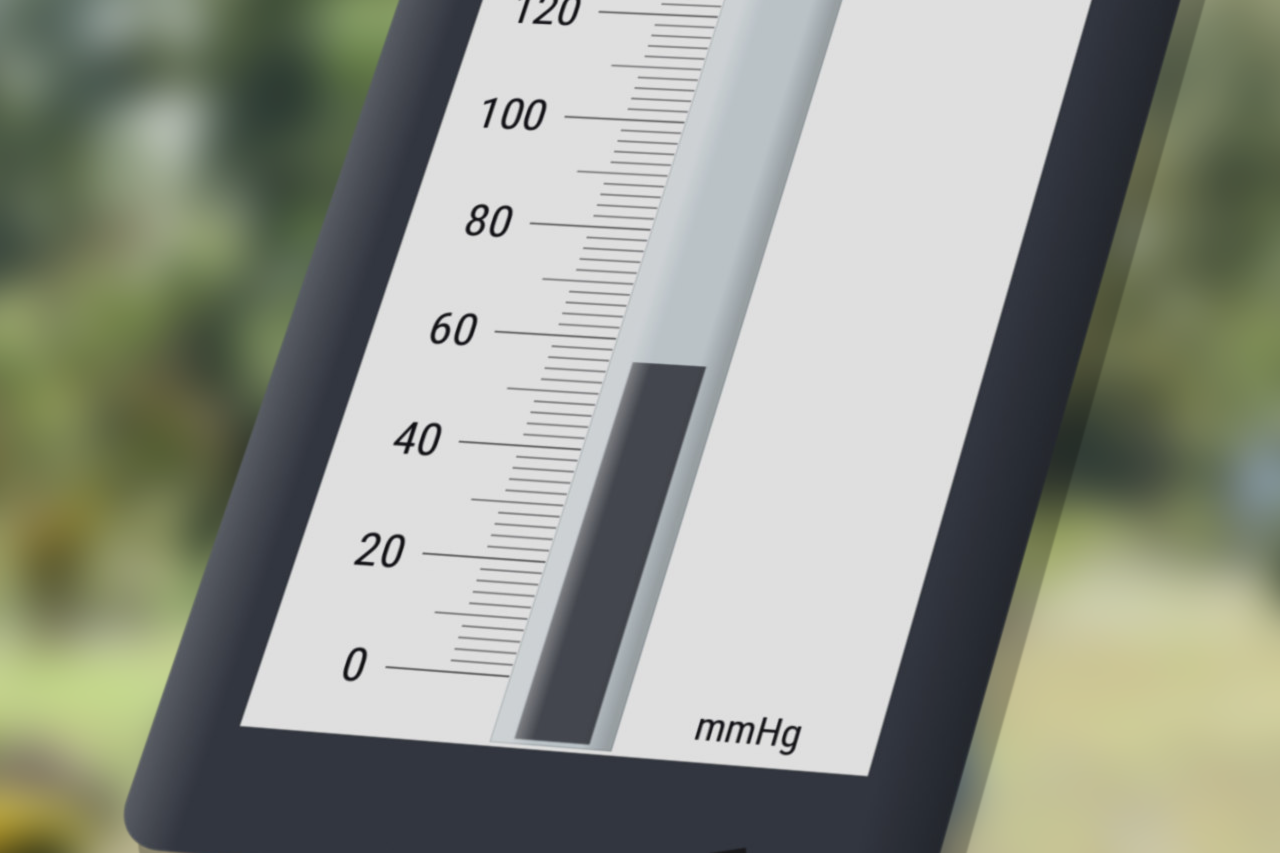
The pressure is 56
